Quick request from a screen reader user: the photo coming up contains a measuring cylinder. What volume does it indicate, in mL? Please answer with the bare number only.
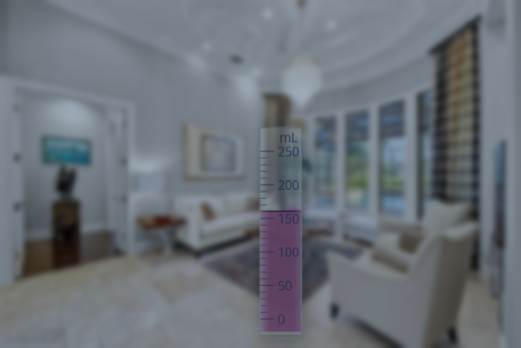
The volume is 160
